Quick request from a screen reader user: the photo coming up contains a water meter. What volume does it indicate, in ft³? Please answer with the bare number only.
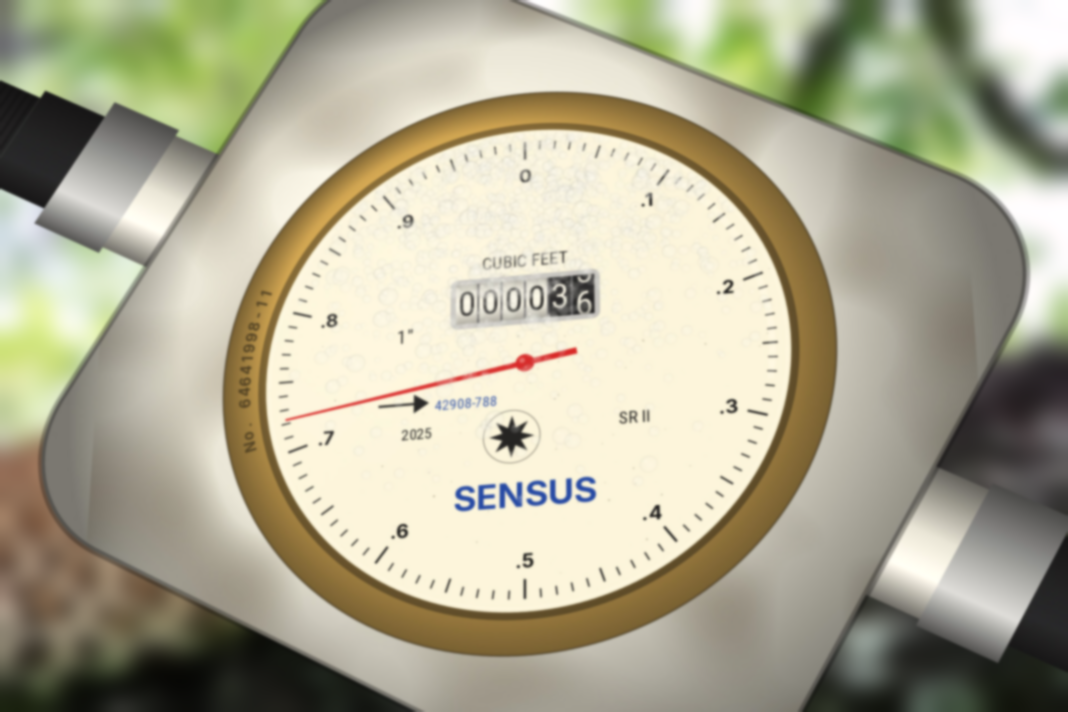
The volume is 35.72
